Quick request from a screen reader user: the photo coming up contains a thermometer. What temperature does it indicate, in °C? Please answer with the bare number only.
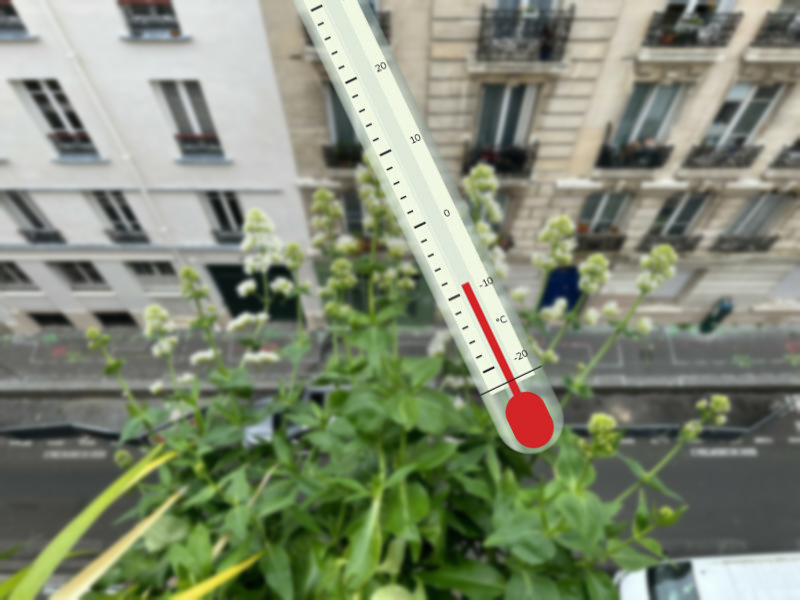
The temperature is -9
